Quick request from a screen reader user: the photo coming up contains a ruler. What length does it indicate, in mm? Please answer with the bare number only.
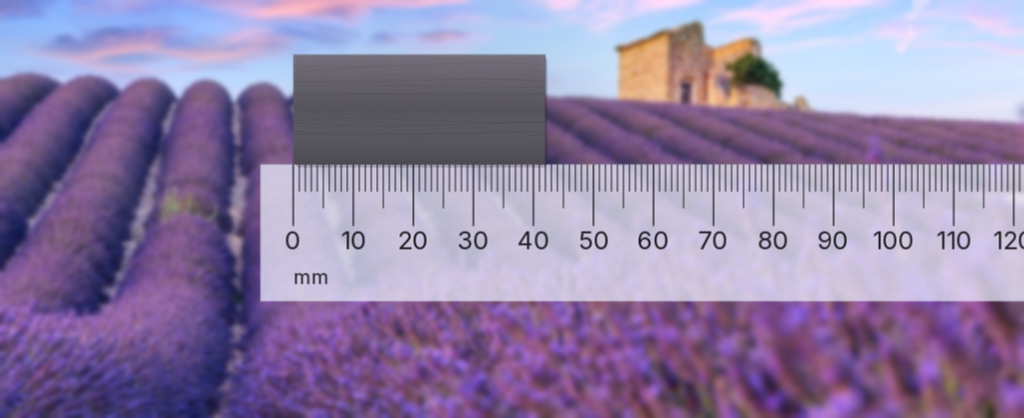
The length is 42
